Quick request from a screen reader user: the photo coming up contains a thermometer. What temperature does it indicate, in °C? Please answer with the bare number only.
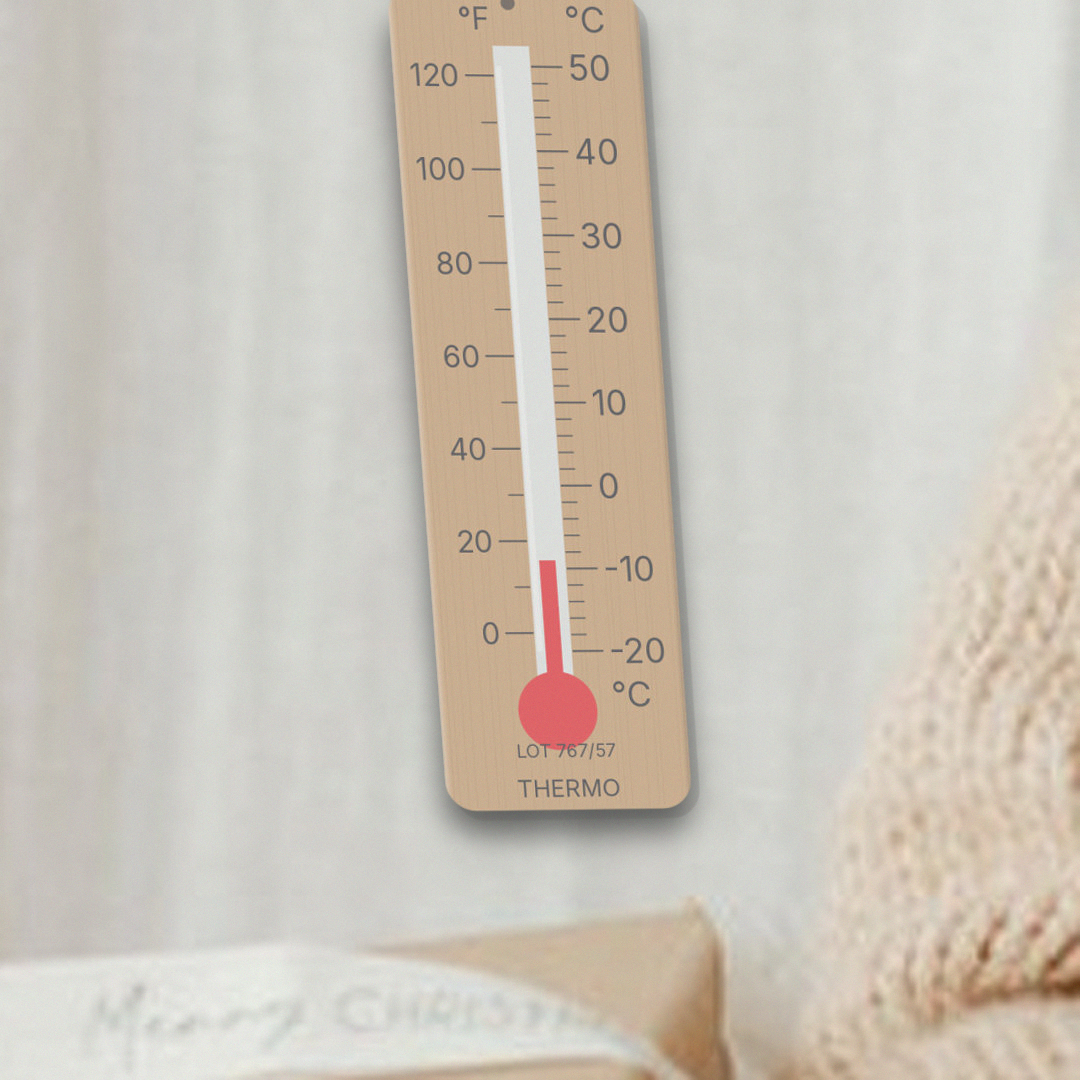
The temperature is -9
